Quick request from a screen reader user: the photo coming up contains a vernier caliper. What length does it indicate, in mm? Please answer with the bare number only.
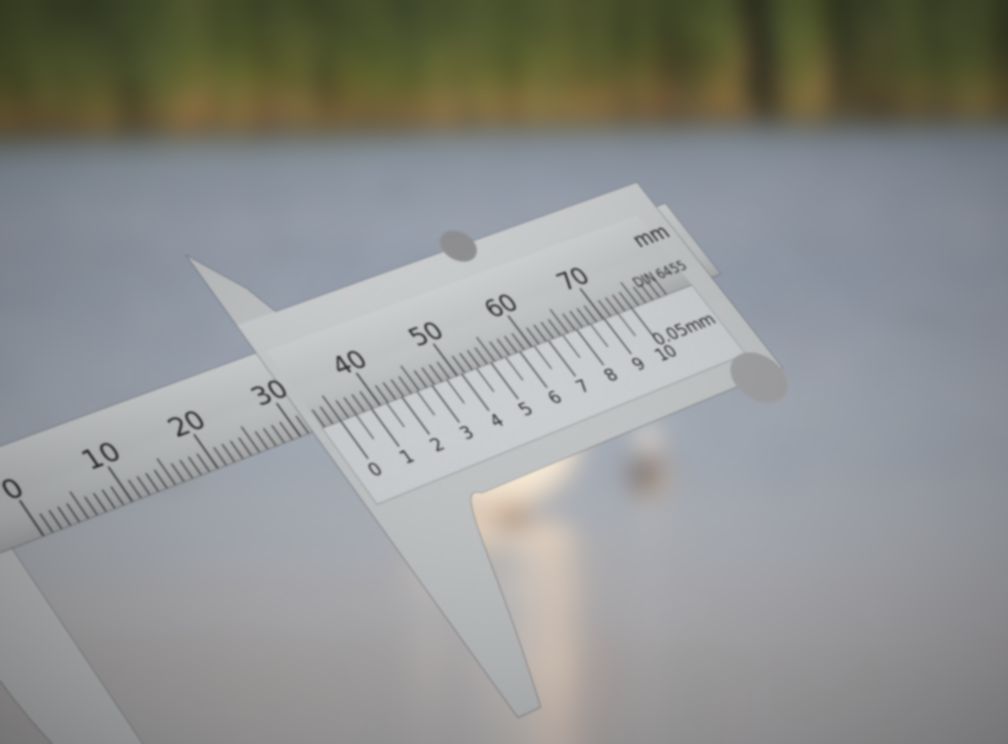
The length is 35.0
